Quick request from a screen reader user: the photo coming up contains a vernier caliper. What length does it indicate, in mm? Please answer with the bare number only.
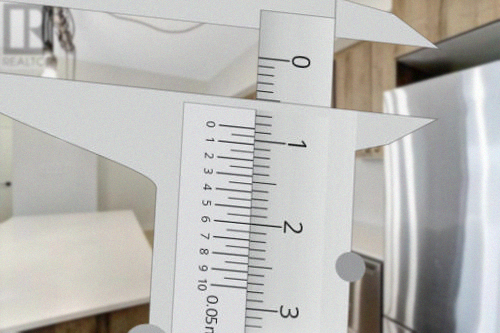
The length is 8.6
